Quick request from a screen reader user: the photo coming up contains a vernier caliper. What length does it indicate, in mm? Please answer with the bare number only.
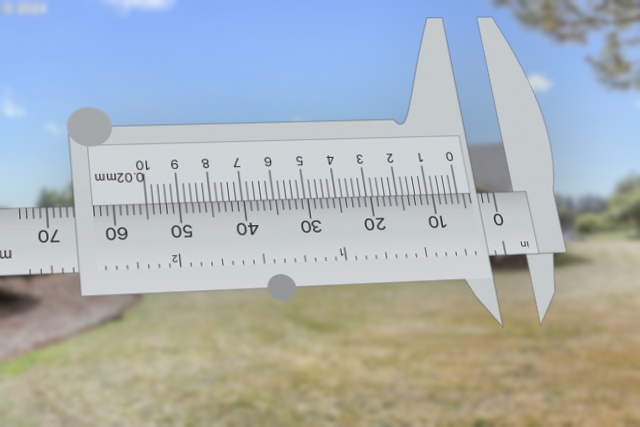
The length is 6.0
